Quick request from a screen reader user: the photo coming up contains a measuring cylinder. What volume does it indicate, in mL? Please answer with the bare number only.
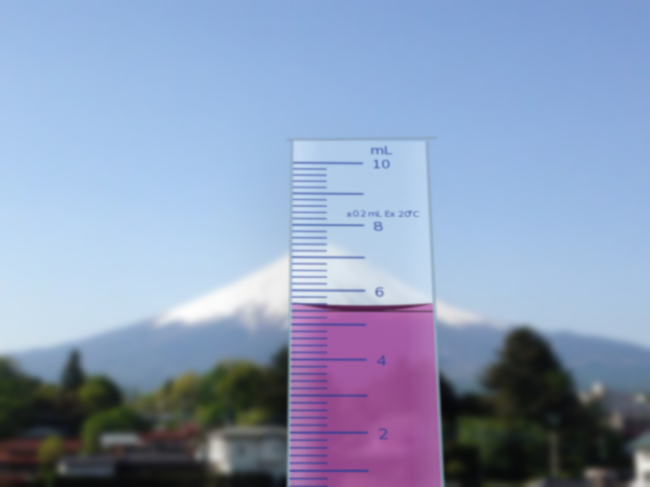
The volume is 5.4
